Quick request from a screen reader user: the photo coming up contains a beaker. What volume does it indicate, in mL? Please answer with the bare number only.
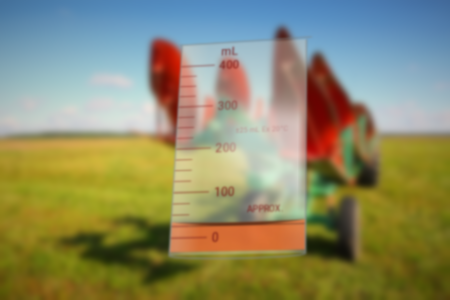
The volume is 25
